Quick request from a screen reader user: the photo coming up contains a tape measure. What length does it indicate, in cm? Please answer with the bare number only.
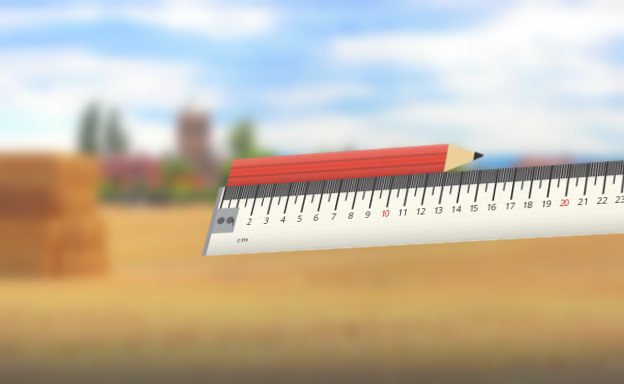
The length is 15
